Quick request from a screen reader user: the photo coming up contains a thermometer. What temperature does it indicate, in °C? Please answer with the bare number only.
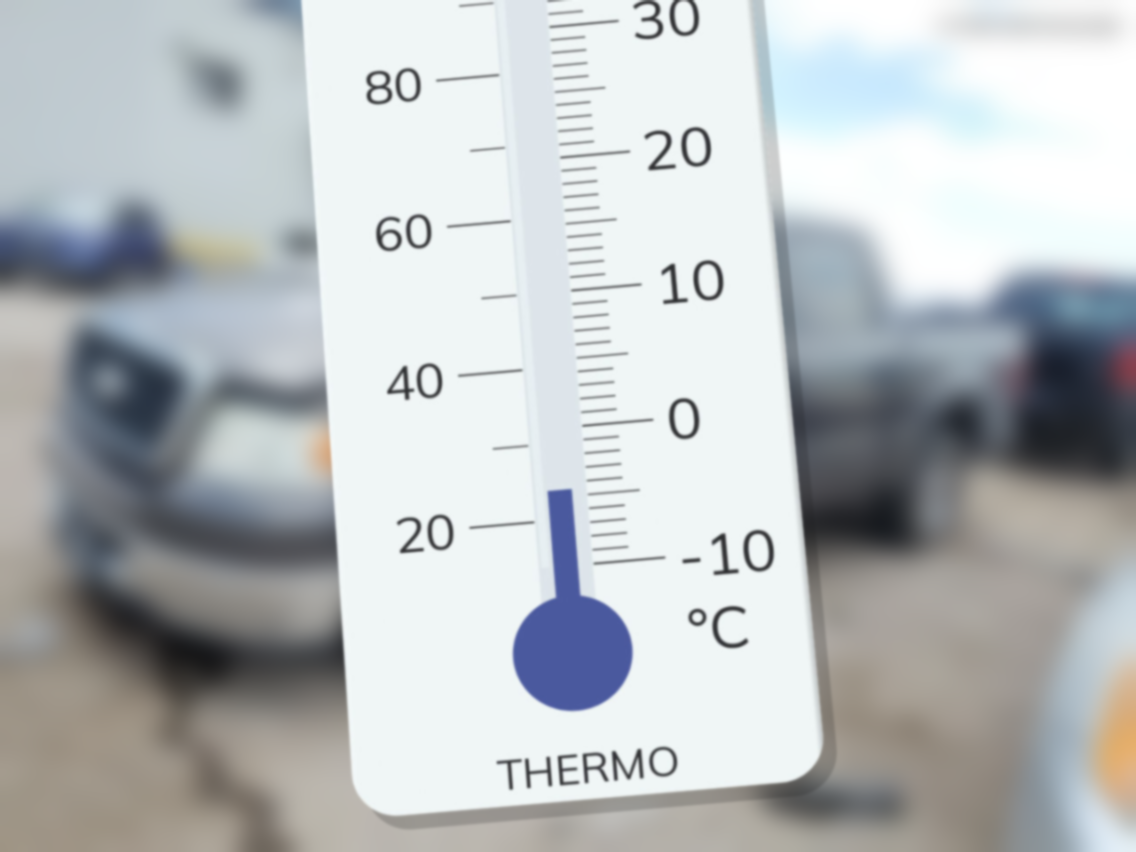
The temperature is -4.5
